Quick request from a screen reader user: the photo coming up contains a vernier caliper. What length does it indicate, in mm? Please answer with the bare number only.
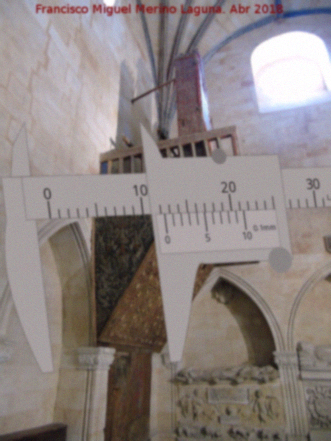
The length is 12.4
